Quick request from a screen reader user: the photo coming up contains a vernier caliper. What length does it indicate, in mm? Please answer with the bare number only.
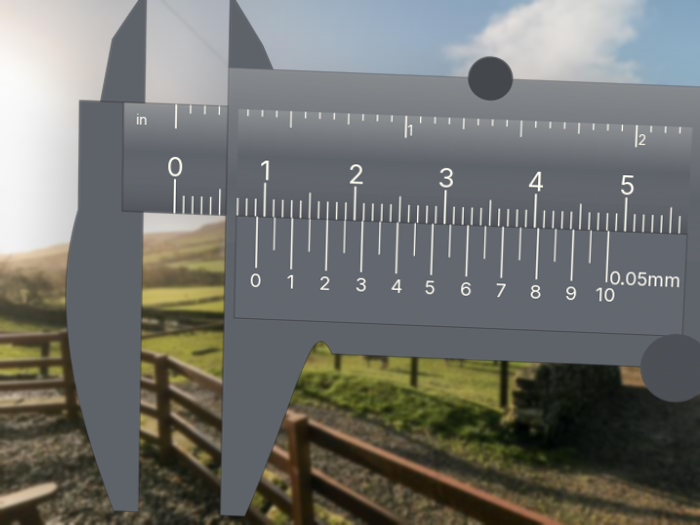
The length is 9.2
